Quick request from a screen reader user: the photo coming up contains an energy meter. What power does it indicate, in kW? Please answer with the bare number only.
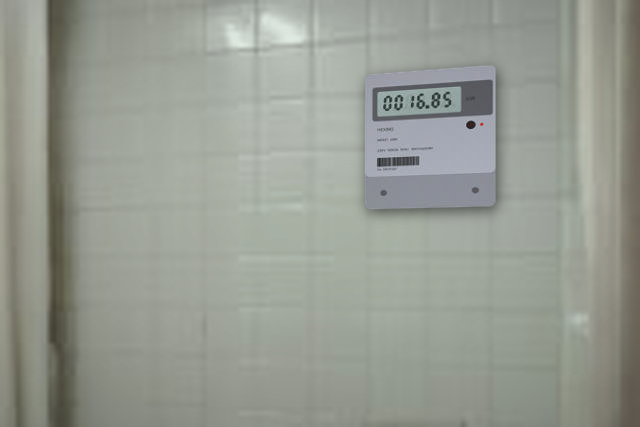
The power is 16.85
